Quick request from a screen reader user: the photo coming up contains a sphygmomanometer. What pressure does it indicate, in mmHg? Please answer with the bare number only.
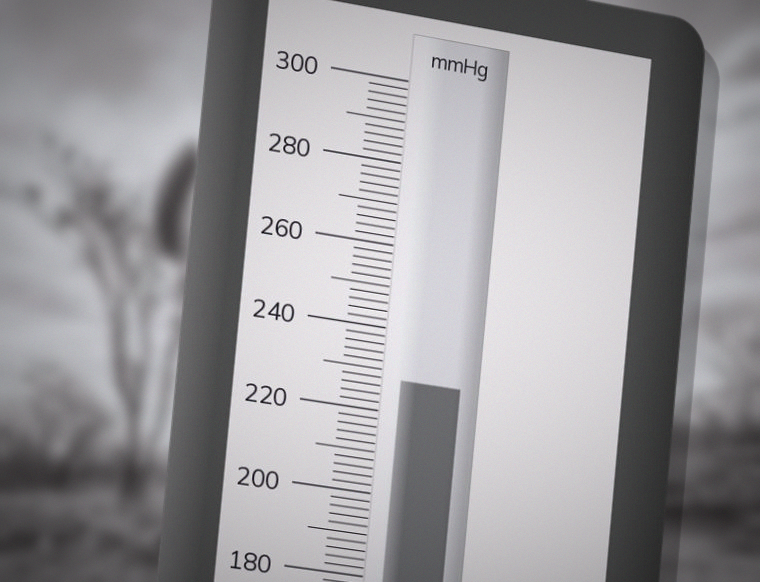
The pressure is 228
